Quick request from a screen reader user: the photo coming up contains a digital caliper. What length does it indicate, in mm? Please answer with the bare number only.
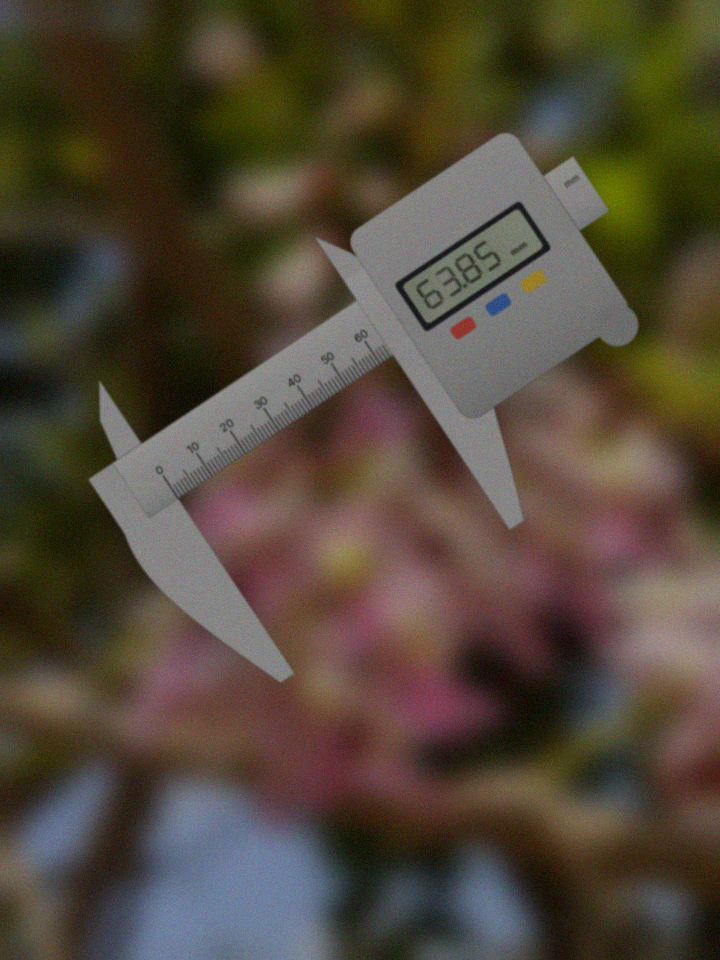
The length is 63.85
